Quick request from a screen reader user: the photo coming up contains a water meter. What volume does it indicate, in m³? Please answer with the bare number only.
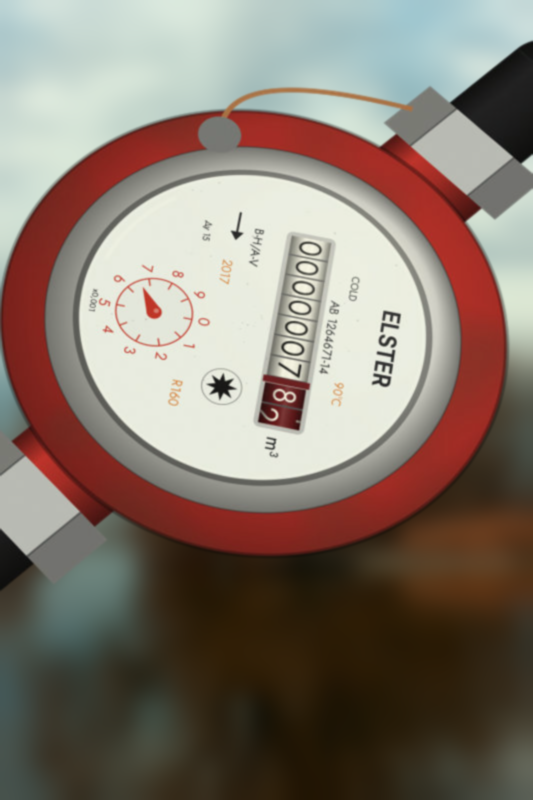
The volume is 7.816
